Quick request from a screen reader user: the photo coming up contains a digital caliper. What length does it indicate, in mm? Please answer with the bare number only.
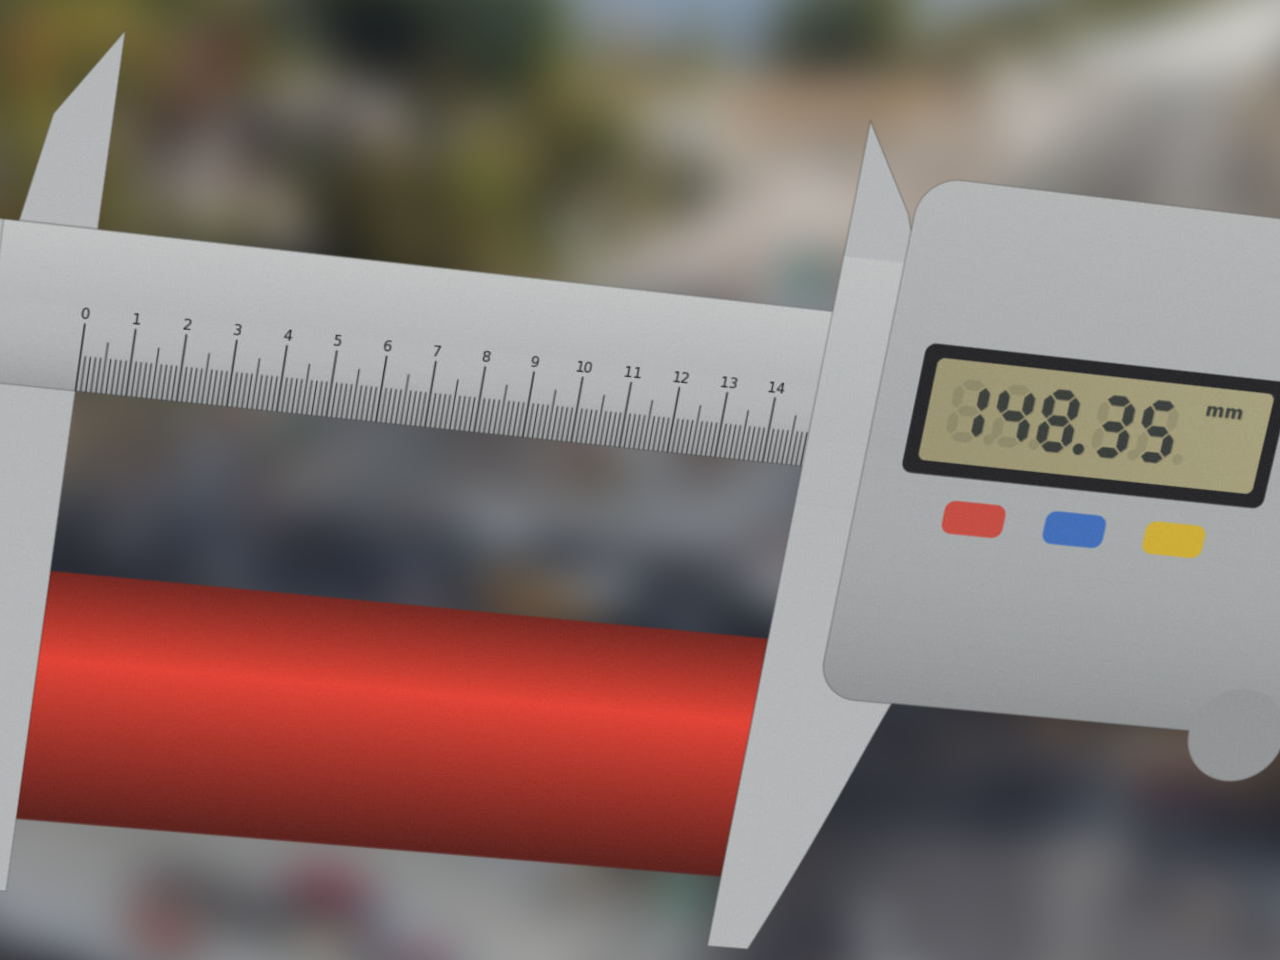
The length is 148.35
